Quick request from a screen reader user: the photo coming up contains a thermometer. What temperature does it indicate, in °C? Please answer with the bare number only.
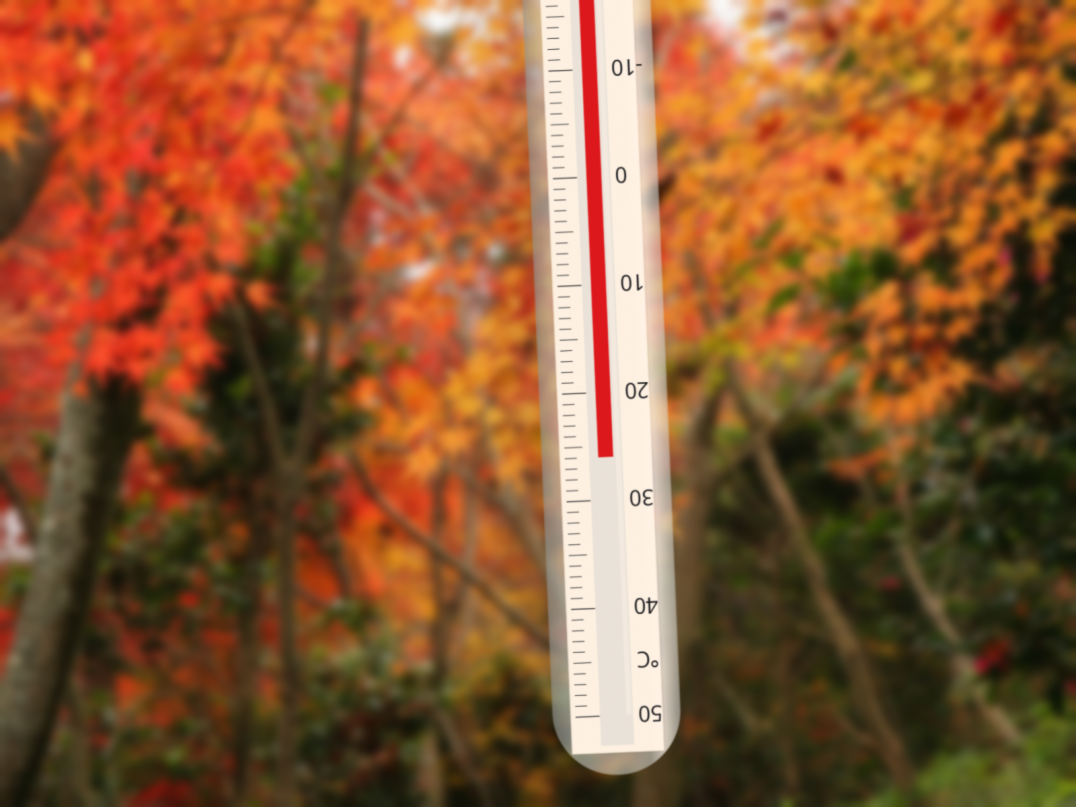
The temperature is 26
